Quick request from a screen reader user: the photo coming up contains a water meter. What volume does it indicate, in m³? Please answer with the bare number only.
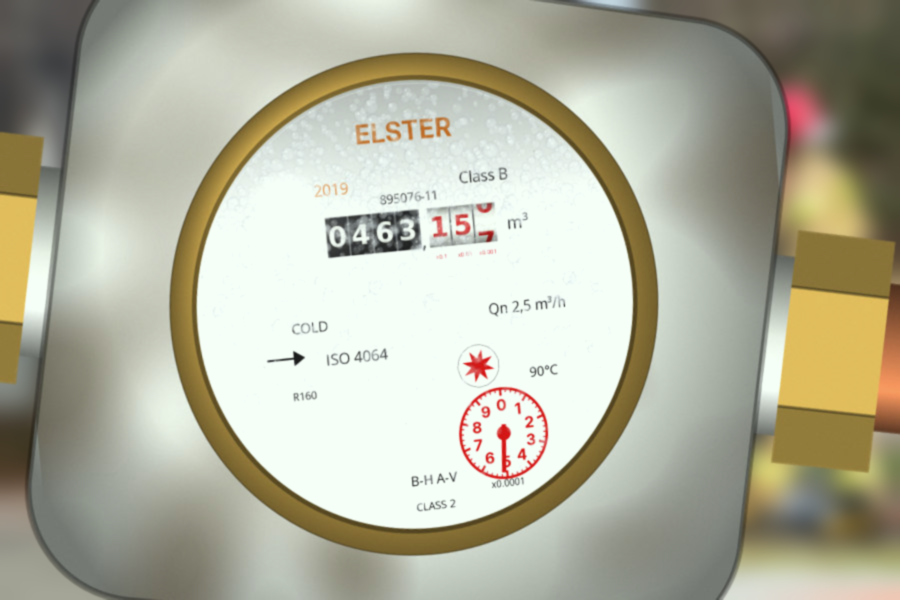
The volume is 463.1565
